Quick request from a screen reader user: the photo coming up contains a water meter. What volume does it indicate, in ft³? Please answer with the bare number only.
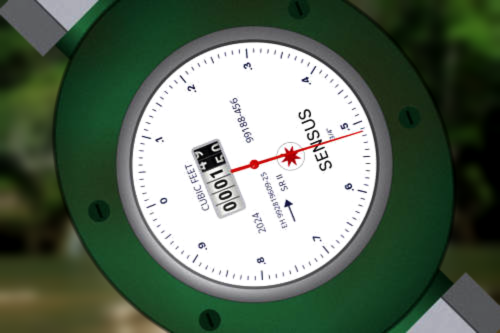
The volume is 149.51
